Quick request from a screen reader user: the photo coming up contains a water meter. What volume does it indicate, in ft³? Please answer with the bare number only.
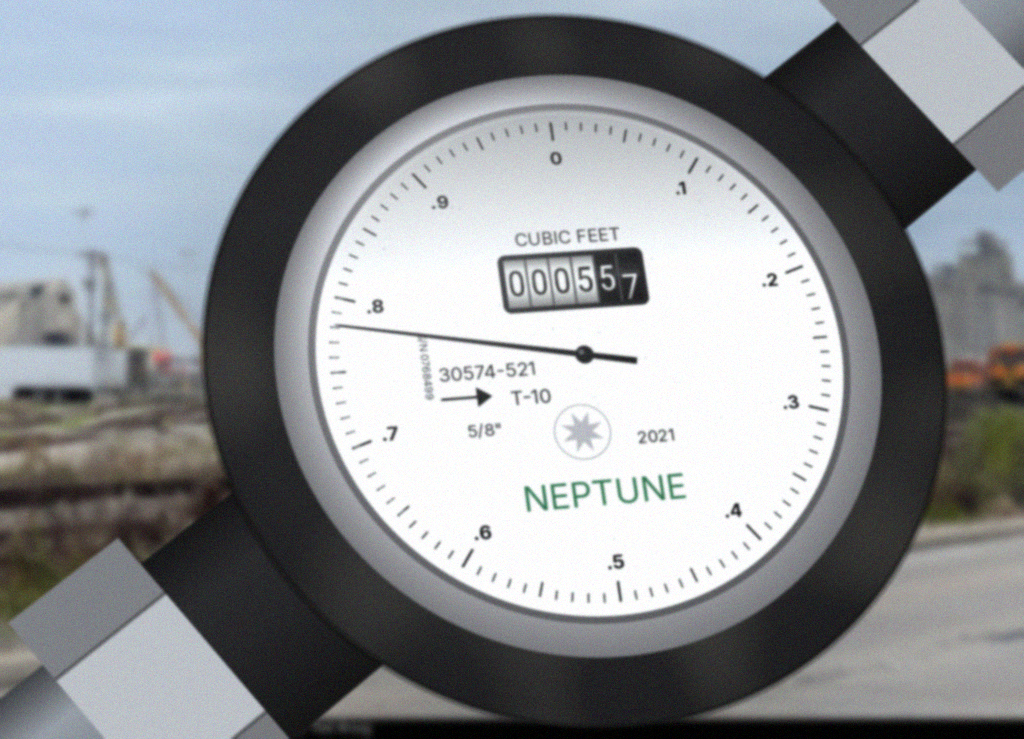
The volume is 556.78
